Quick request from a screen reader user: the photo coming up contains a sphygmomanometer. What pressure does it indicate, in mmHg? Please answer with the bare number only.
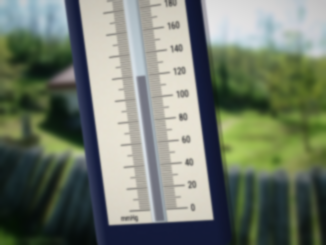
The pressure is 120
